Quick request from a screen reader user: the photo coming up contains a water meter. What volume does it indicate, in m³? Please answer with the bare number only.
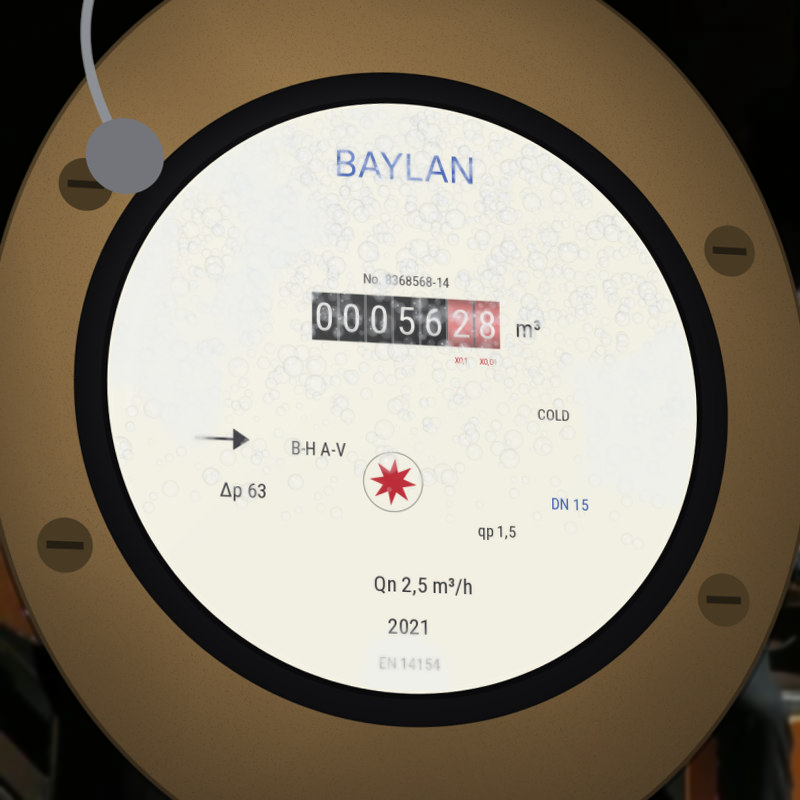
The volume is 56.28
